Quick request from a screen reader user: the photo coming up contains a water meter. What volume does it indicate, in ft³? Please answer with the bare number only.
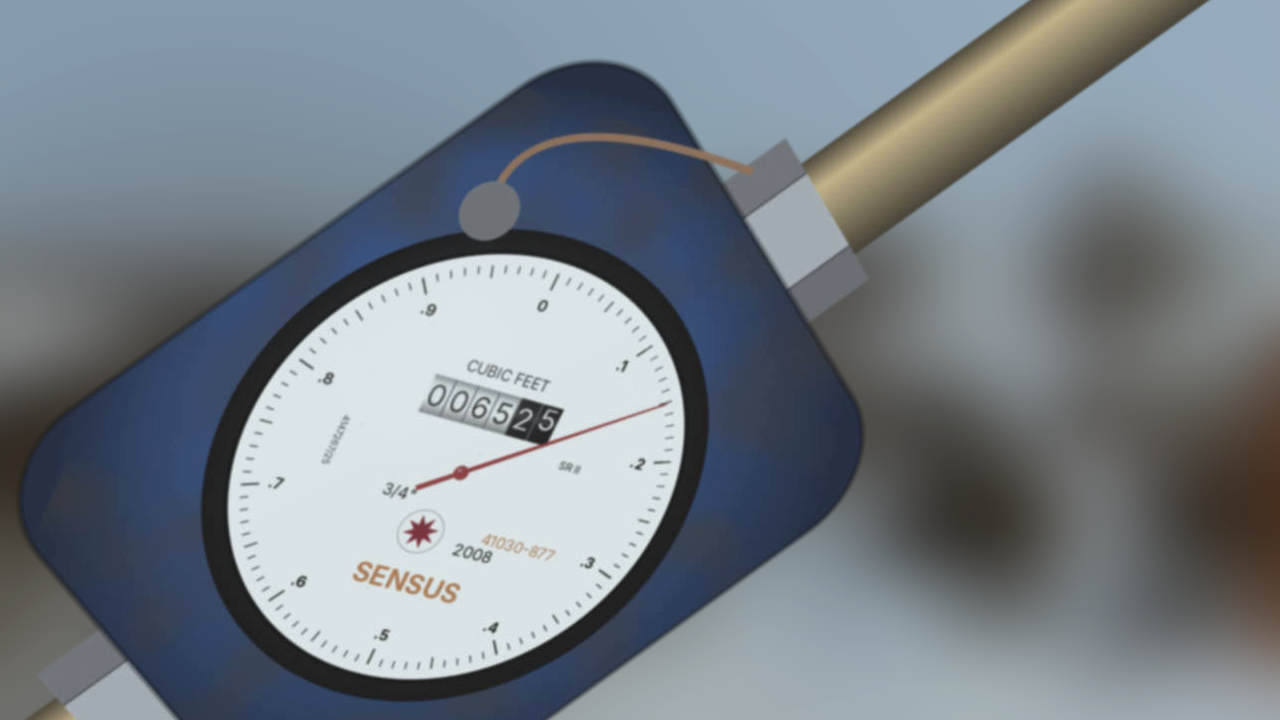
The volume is 6525.15
